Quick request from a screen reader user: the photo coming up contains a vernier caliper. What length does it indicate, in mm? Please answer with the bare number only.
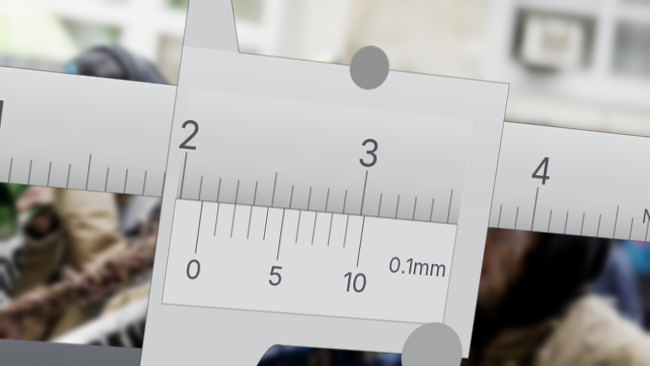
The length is 21.2
